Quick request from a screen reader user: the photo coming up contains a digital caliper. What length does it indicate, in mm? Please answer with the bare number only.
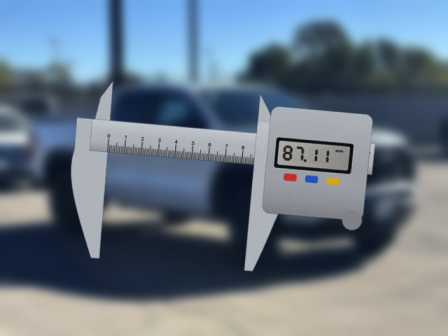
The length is 87.11
